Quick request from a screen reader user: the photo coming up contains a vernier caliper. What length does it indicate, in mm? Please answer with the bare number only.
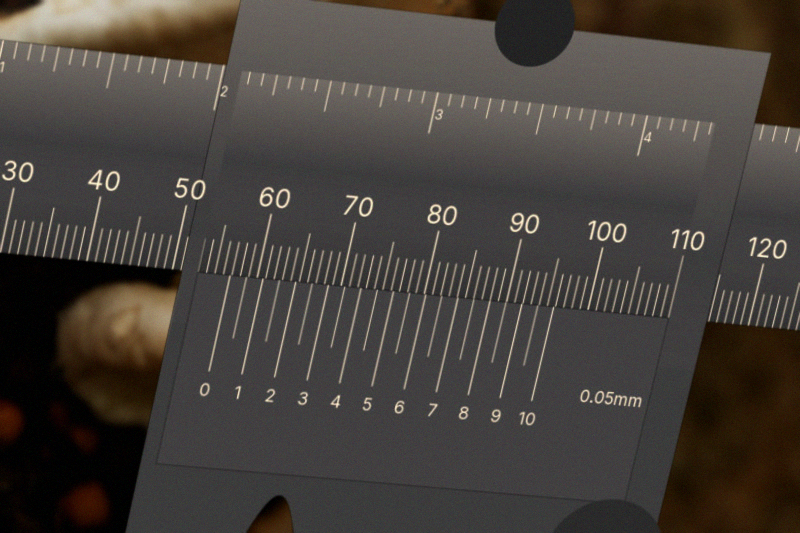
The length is 56.8
